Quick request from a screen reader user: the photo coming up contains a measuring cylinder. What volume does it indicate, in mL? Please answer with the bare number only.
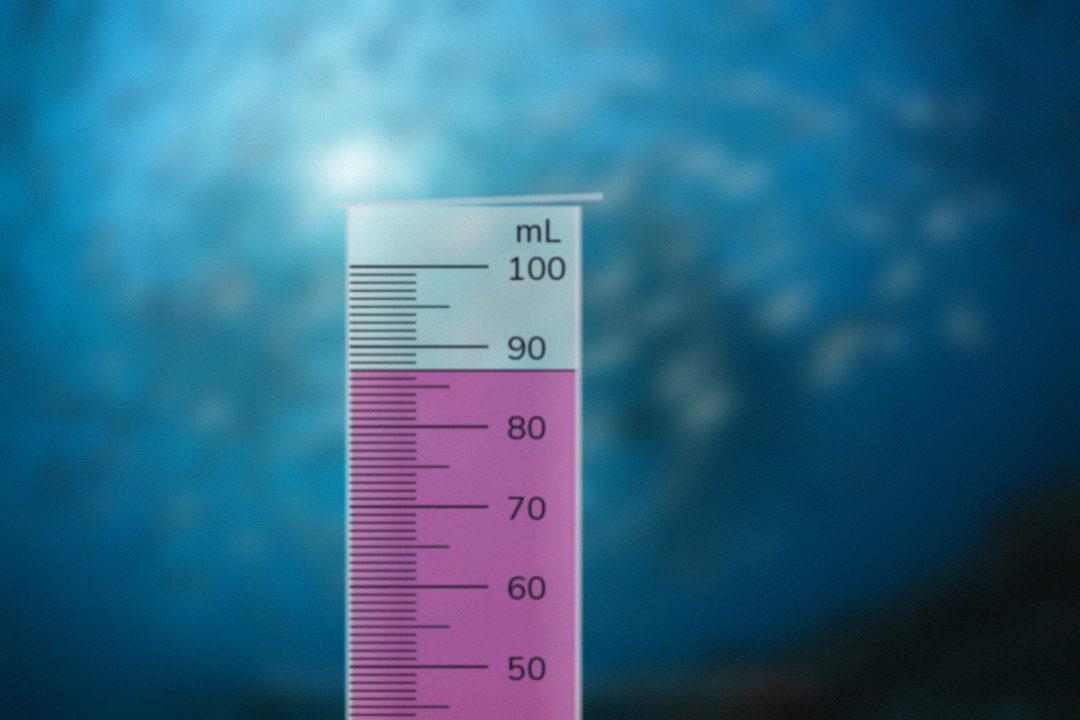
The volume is 87
